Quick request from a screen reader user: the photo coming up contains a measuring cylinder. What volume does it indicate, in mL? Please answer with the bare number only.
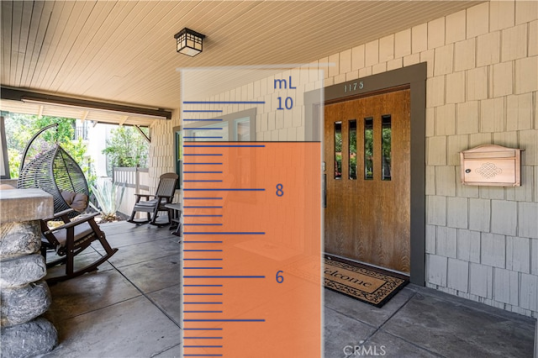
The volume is 9.1
